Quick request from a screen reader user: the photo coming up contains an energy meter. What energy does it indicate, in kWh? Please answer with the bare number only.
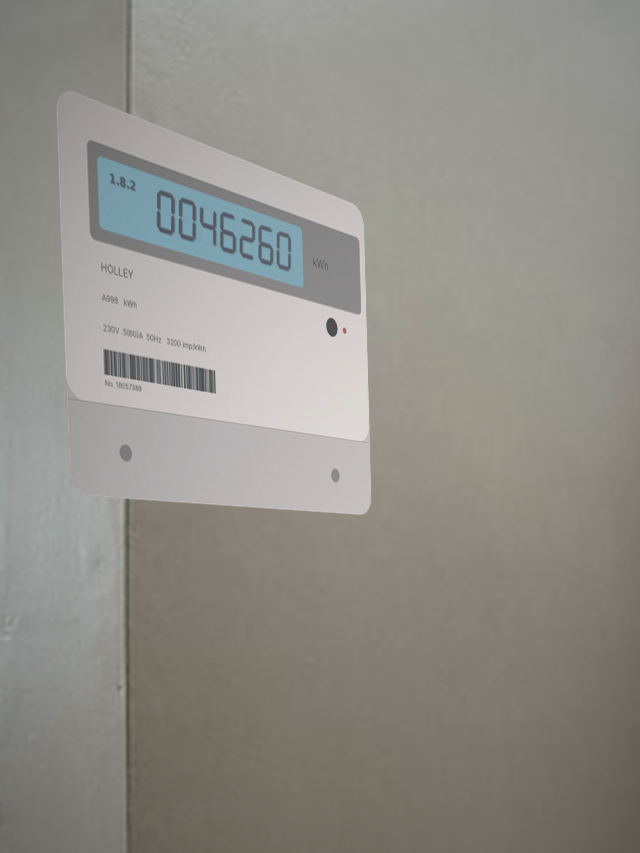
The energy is 46260
